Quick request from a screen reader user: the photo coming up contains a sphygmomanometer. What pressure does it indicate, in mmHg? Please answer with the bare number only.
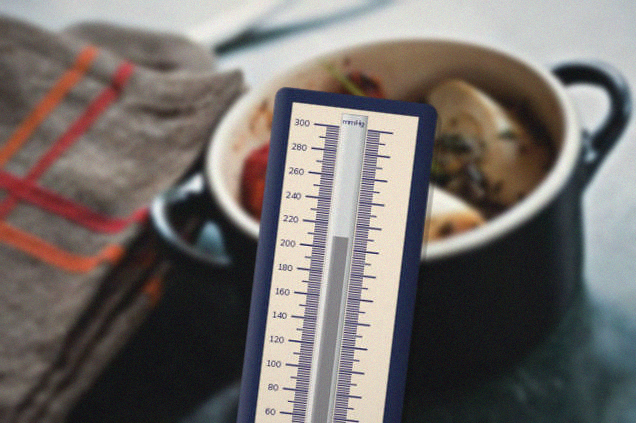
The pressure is 210
